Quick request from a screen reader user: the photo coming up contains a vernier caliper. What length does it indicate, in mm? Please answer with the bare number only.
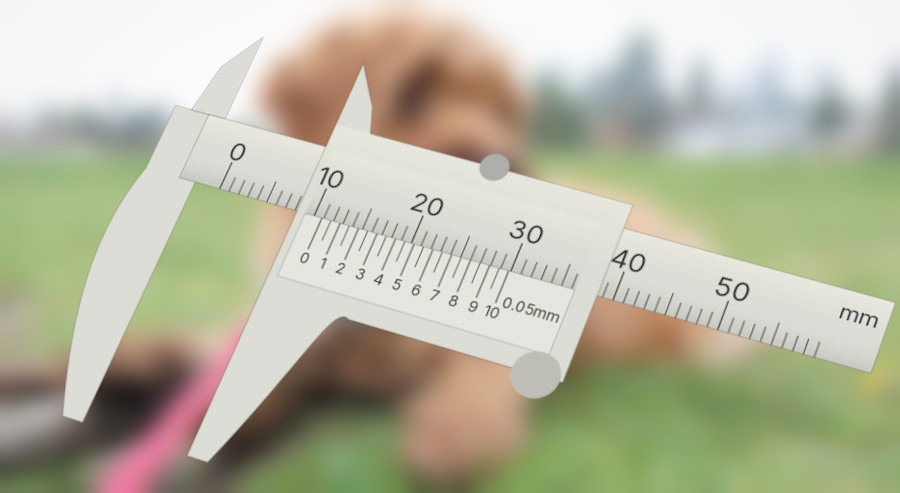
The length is 10.8
